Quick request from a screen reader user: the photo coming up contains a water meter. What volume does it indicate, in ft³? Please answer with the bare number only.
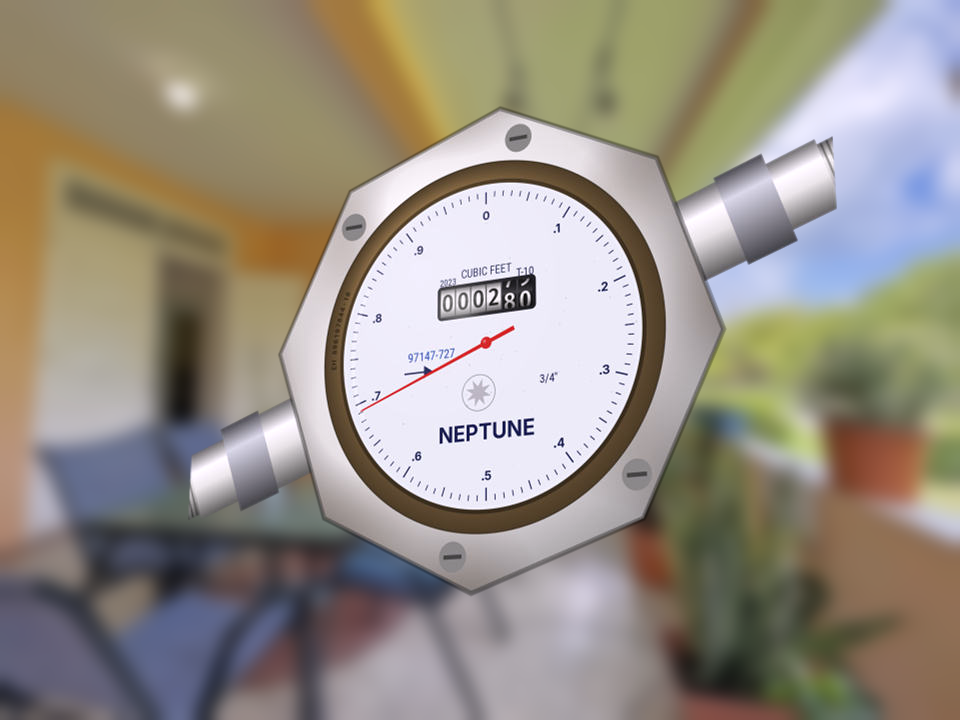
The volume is 279.69
